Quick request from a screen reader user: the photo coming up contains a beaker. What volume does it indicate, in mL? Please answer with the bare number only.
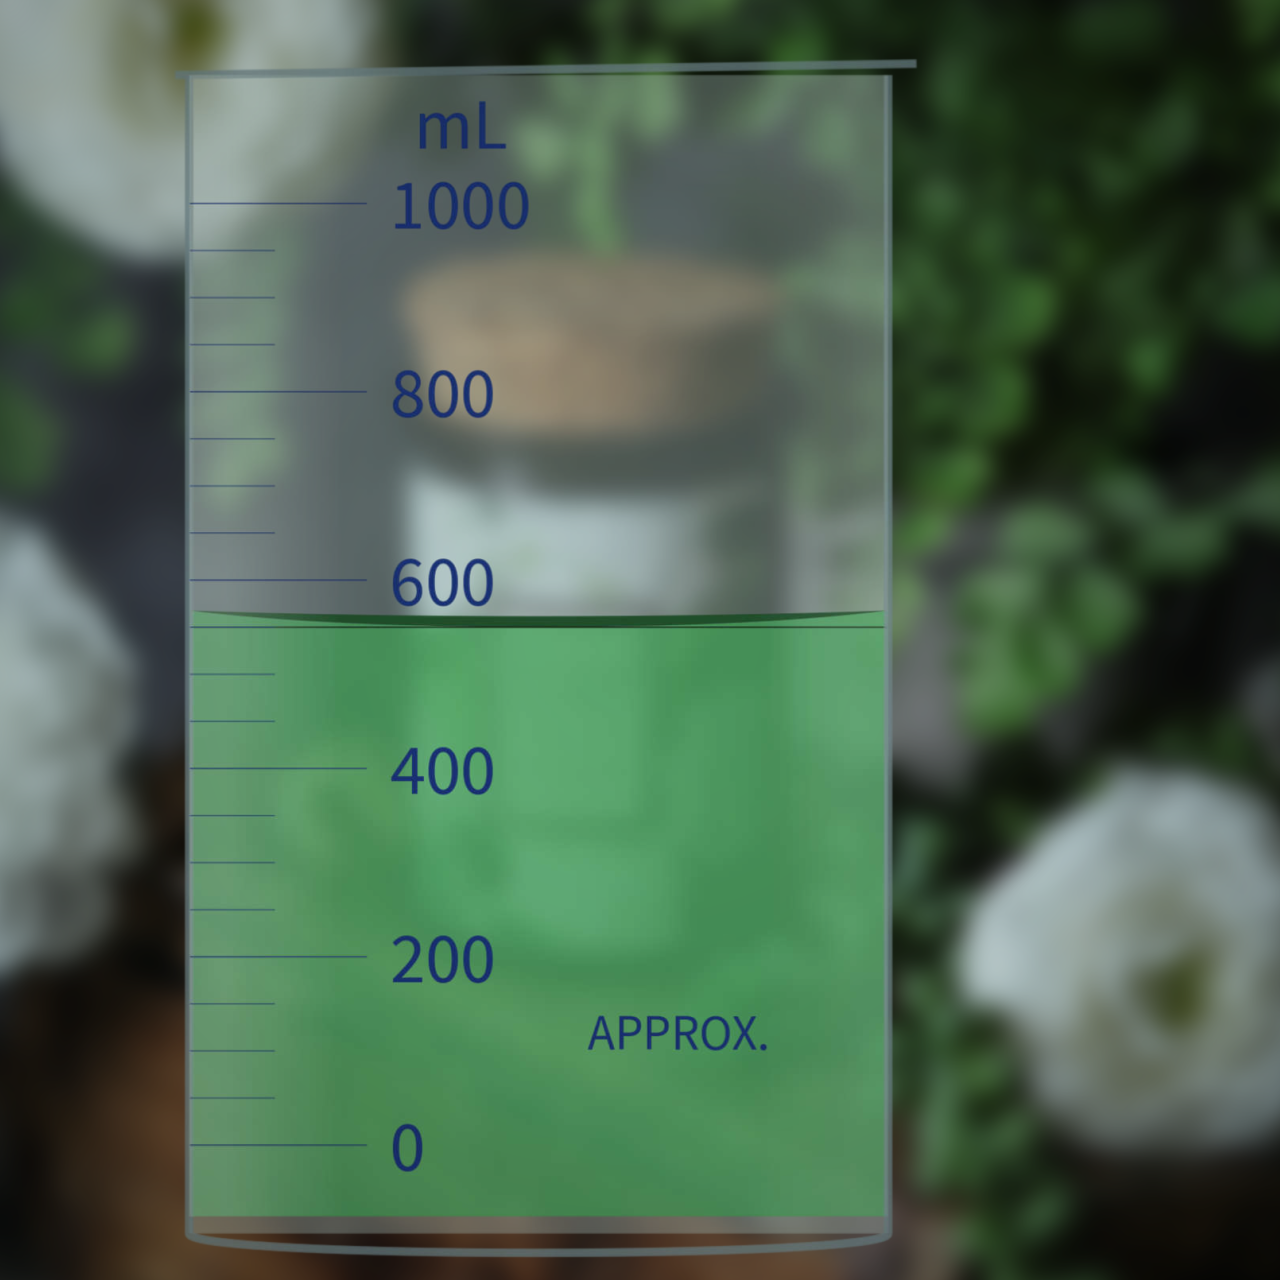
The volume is 550
